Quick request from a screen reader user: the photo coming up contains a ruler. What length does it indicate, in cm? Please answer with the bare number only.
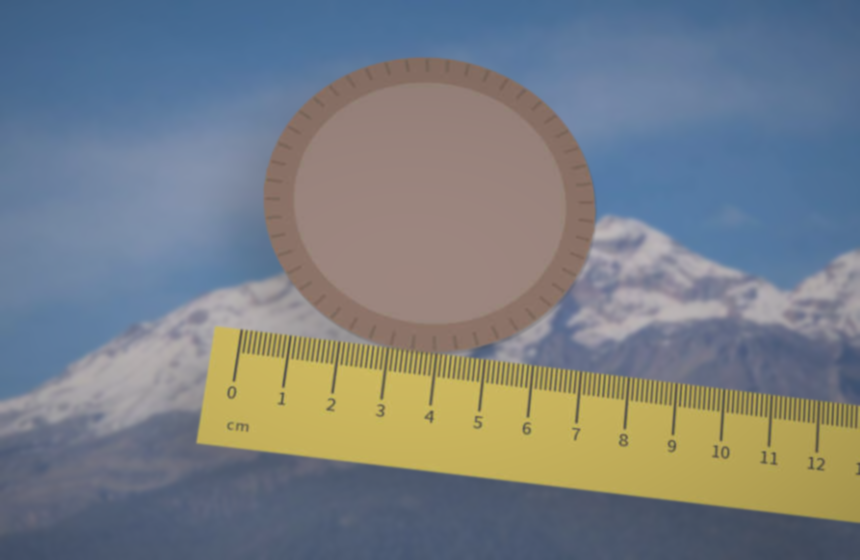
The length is 7
